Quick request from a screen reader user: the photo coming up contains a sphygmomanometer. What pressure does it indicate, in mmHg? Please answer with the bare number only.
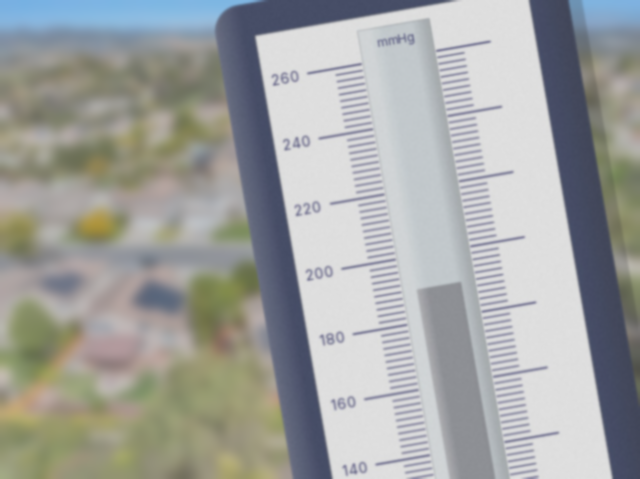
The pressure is 190
